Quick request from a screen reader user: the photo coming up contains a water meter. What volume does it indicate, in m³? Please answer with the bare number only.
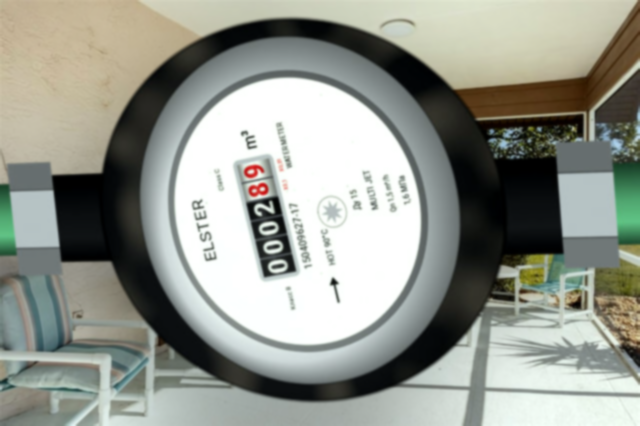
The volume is 2.89
